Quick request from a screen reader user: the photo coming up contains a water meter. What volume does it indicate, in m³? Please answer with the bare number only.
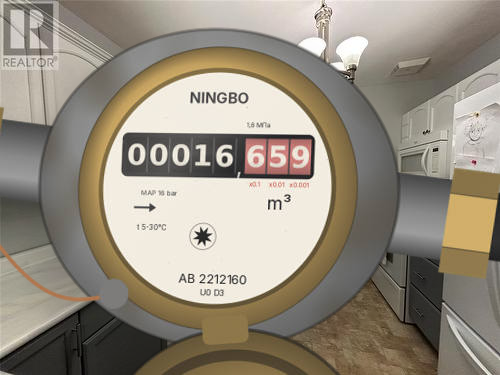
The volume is 16.659
